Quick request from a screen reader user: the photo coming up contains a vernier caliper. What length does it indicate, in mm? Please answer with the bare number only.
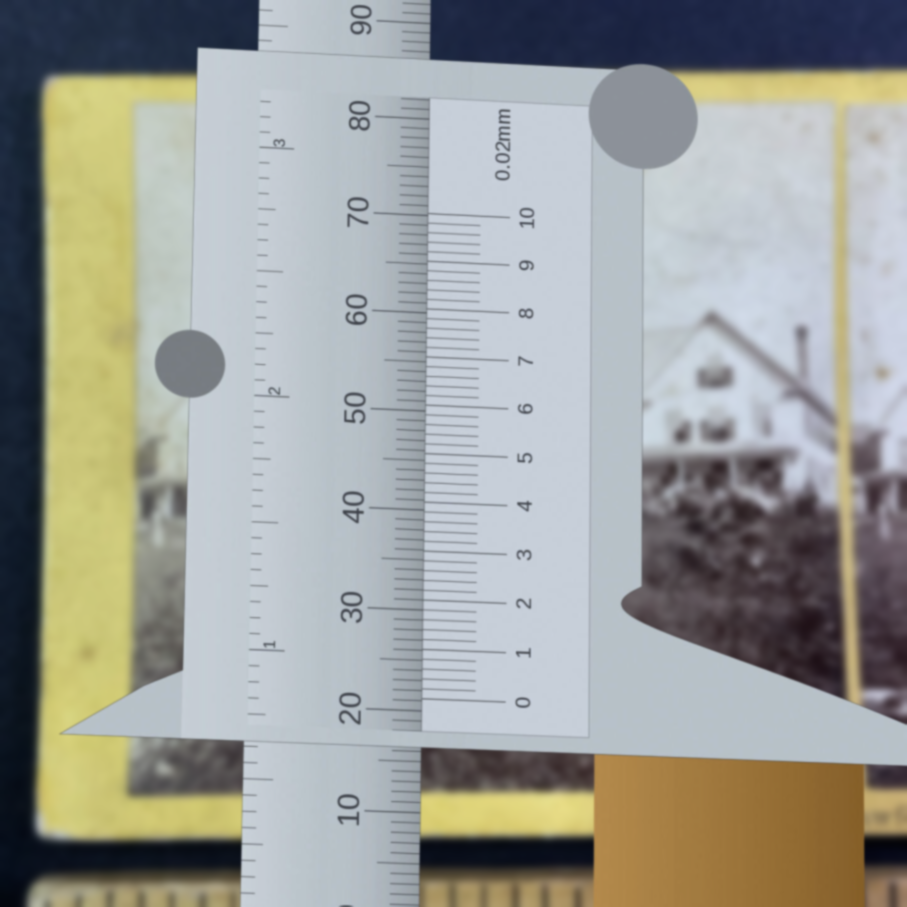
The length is 21.2
